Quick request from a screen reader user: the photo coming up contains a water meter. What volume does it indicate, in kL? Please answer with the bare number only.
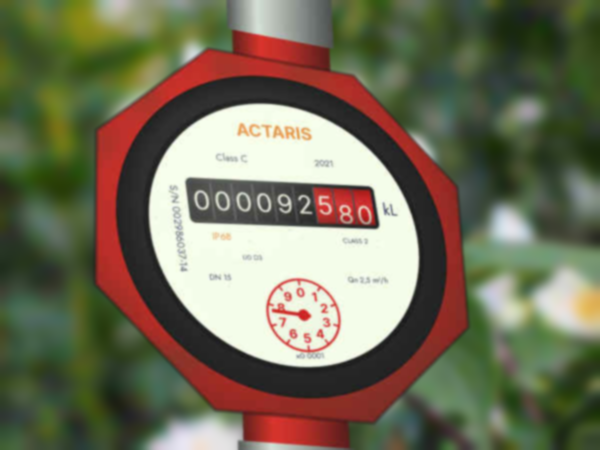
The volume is 92.5797
